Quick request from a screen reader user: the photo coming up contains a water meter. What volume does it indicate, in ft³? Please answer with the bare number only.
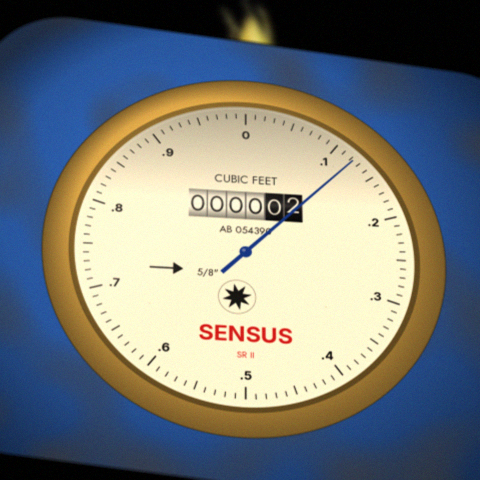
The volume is 2.12
